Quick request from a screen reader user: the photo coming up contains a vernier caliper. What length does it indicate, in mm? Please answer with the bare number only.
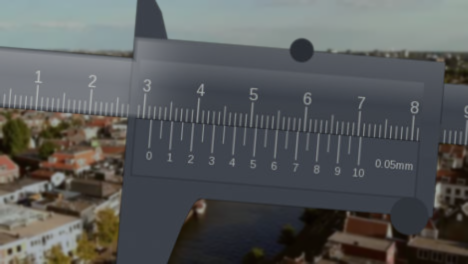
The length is 31.5
